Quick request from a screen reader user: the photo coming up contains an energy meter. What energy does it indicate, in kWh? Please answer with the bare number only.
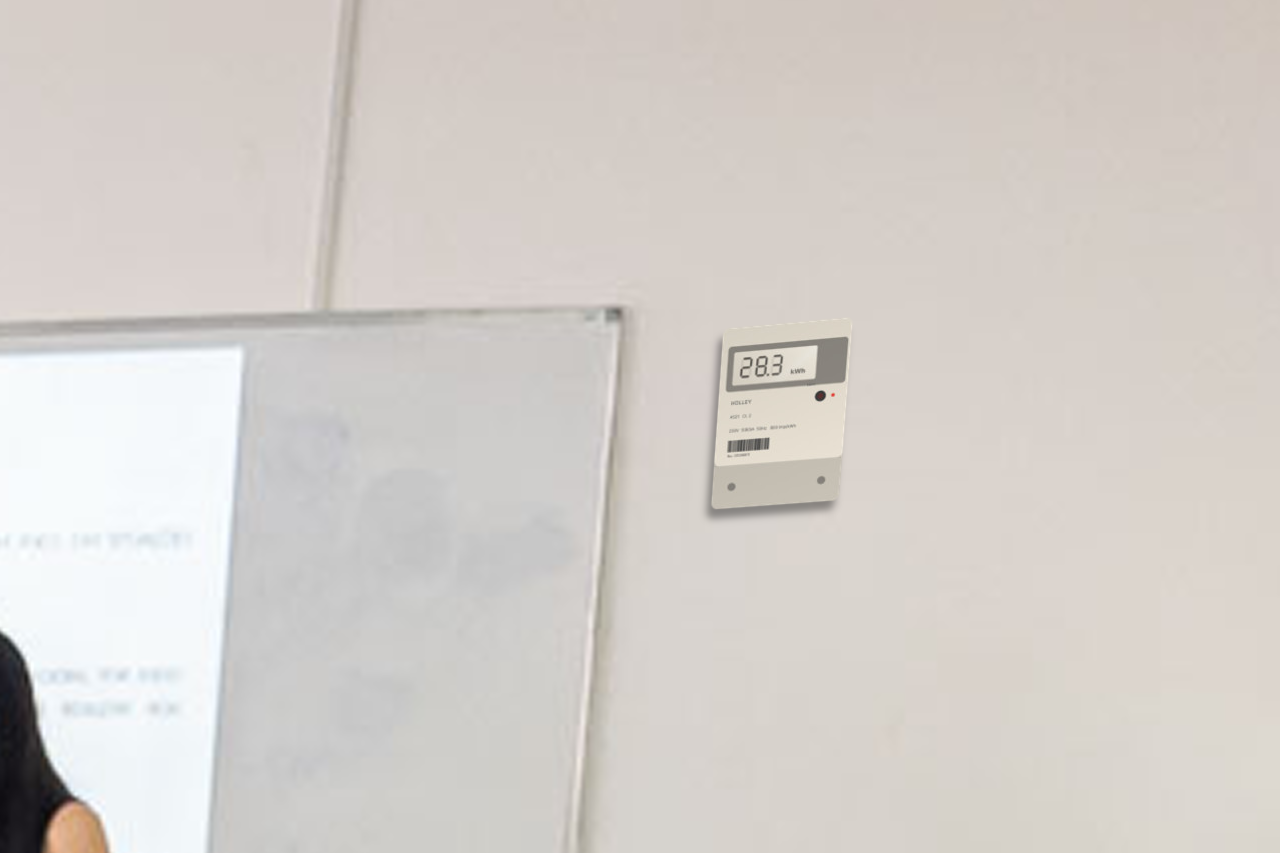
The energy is 28.3
